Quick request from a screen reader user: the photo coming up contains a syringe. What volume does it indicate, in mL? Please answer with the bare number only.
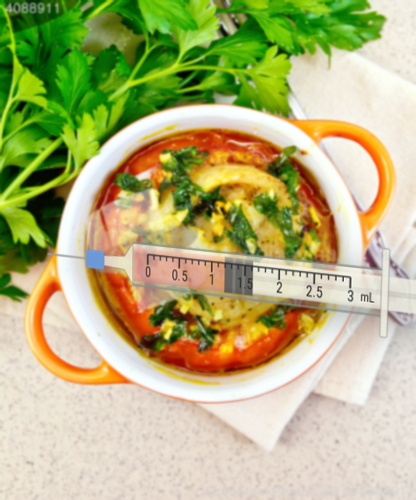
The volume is 1.2
